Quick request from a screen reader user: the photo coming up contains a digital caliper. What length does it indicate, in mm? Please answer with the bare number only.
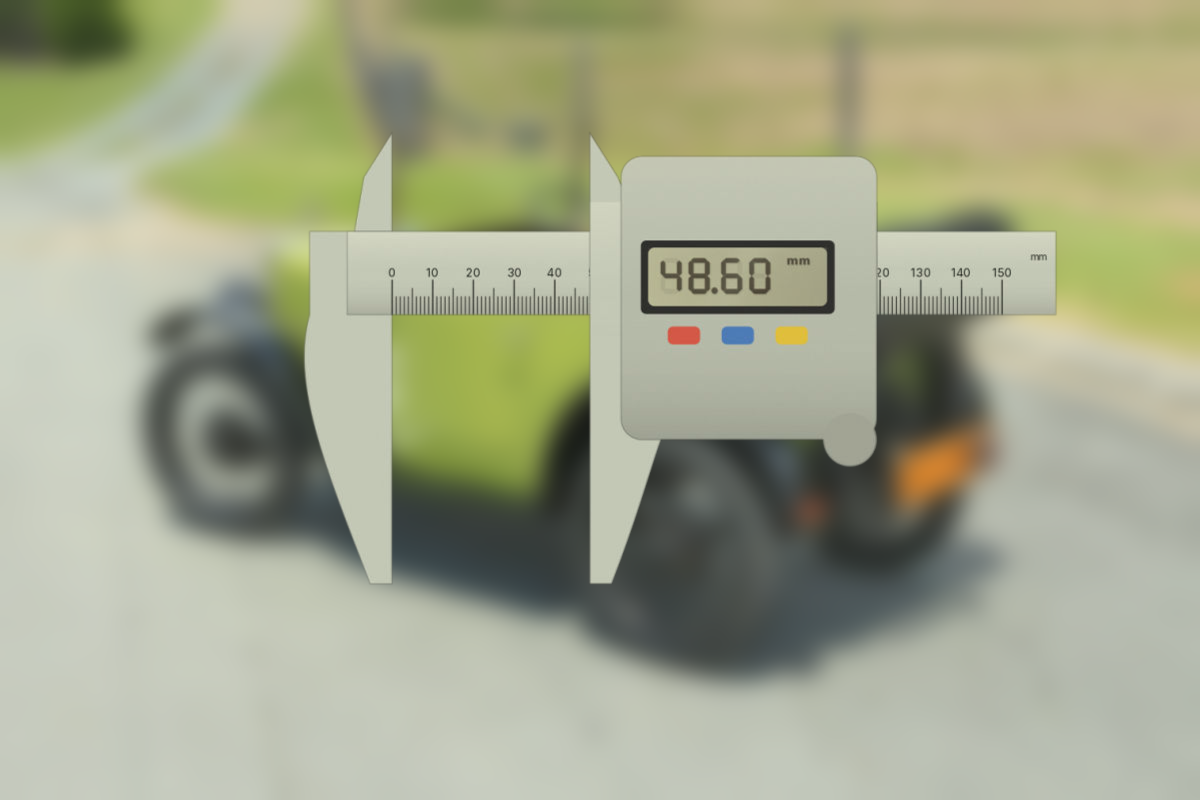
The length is 48.60
